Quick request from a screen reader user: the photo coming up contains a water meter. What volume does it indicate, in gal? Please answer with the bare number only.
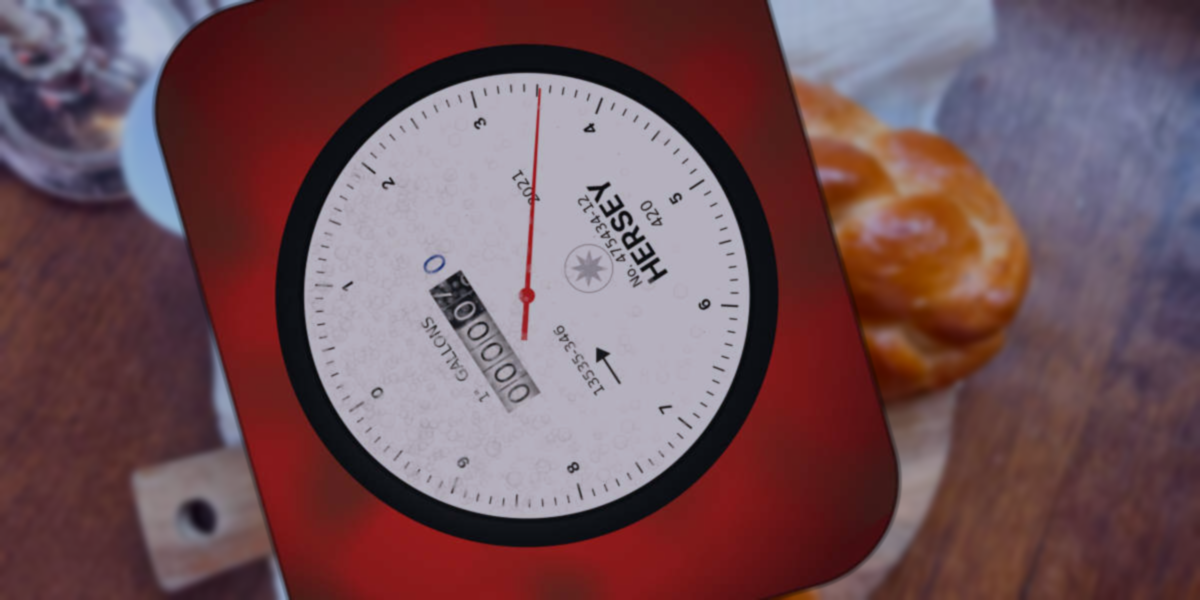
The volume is 73.5
